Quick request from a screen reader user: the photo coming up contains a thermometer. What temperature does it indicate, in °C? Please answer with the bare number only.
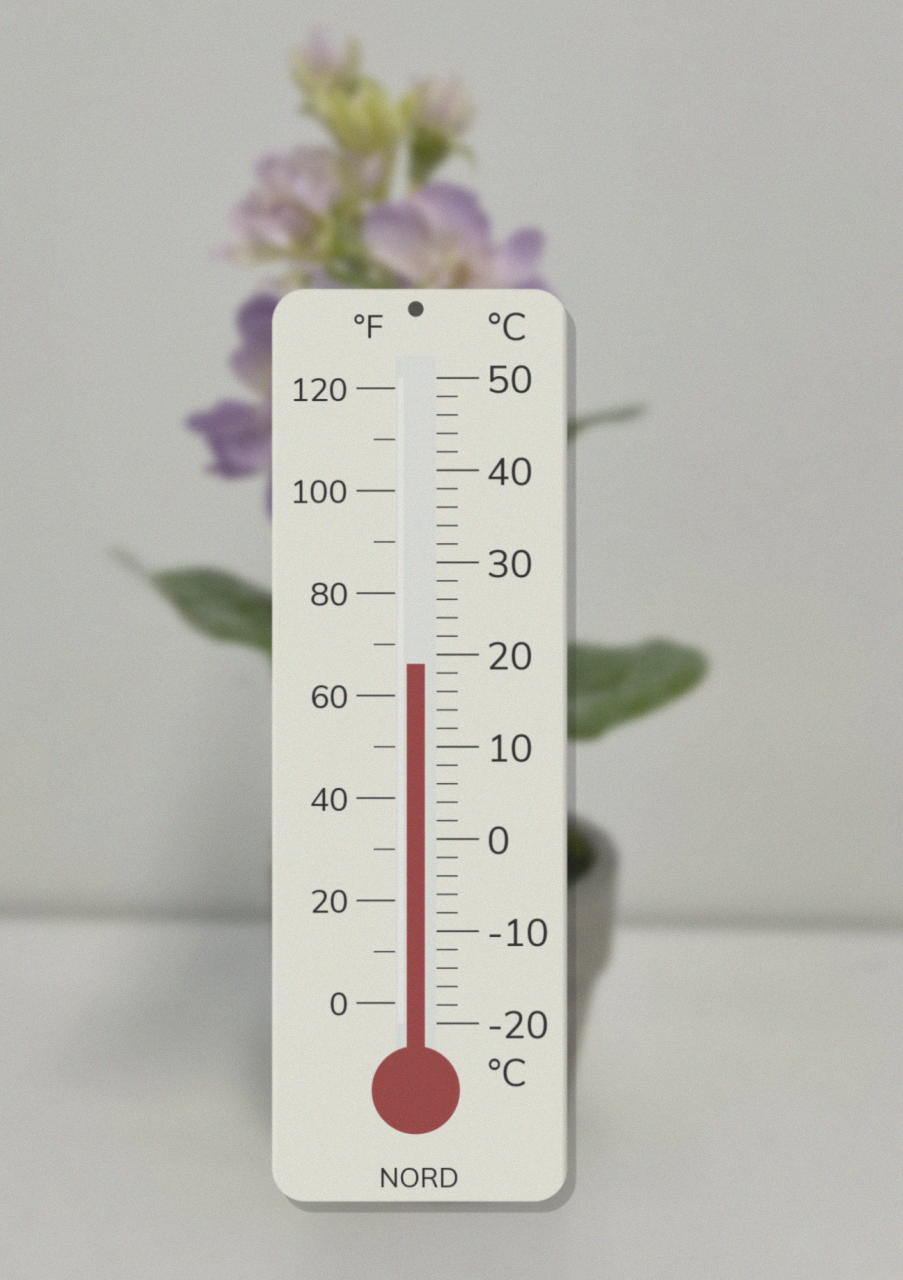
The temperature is 19
